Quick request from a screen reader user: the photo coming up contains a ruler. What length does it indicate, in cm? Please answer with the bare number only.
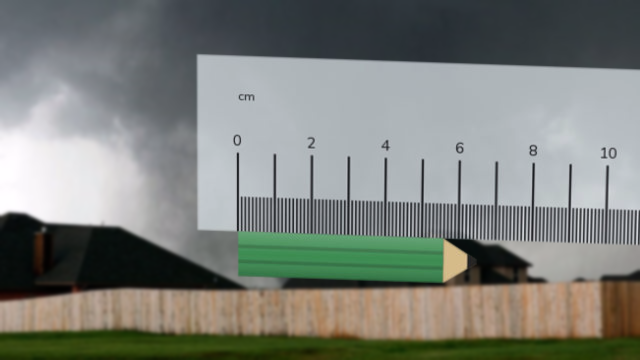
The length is 6.5
